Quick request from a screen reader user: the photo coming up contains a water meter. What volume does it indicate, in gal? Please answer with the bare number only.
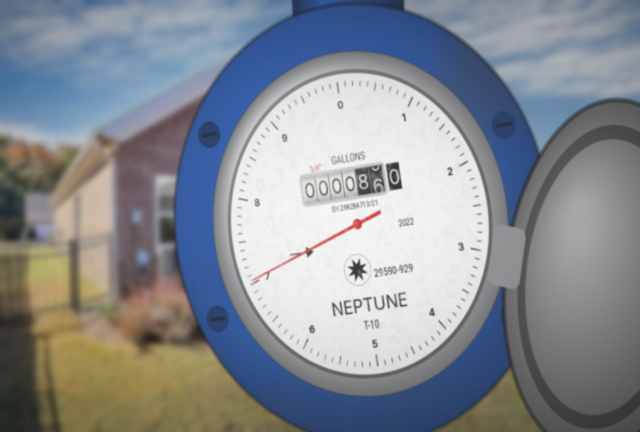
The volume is 857.0
